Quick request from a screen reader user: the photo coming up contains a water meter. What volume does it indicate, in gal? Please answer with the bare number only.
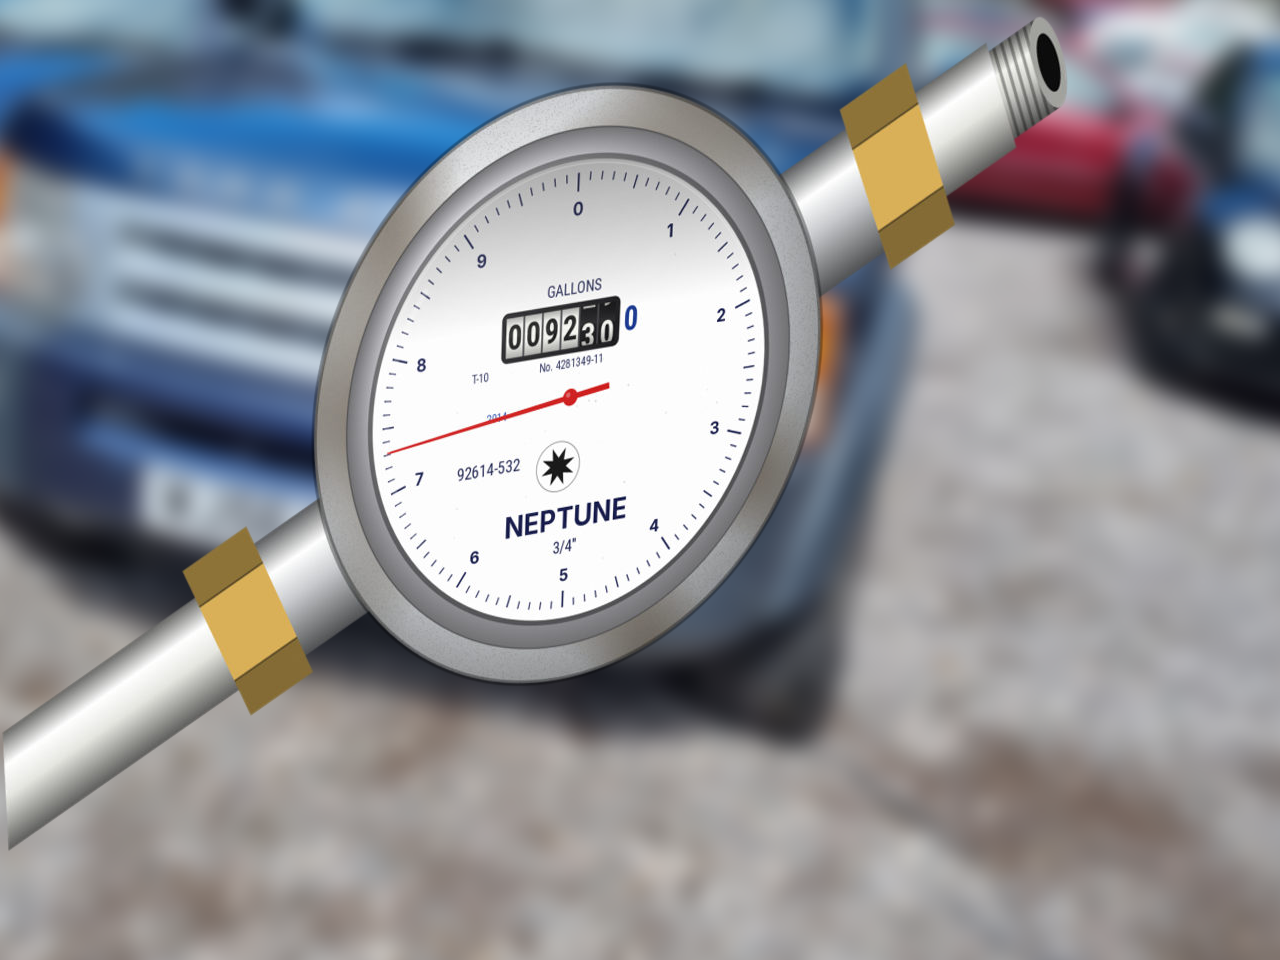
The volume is 92297.3
